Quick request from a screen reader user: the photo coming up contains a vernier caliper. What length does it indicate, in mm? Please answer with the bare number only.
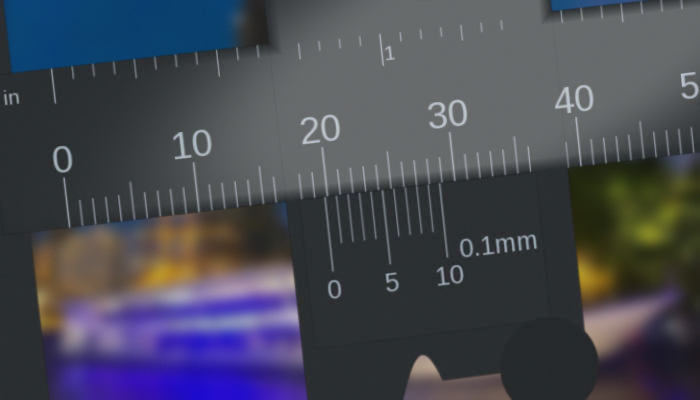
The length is 19.8
